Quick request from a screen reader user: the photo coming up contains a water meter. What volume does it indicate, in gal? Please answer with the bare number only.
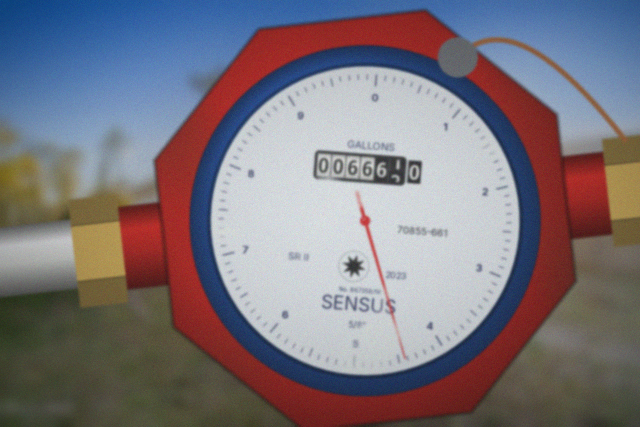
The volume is 66614.4
